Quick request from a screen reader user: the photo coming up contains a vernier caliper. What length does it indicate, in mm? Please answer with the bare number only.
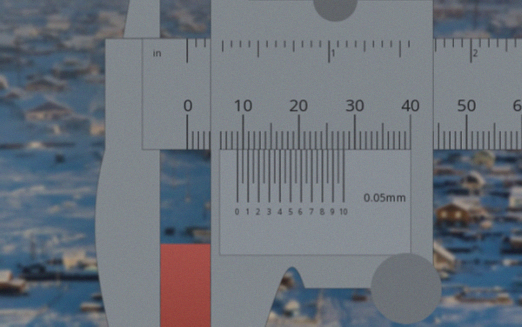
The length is 9.0
